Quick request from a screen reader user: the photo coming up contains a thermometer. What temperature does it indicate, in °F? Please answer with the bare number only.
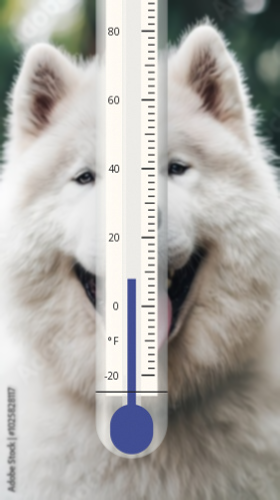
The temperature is 8
